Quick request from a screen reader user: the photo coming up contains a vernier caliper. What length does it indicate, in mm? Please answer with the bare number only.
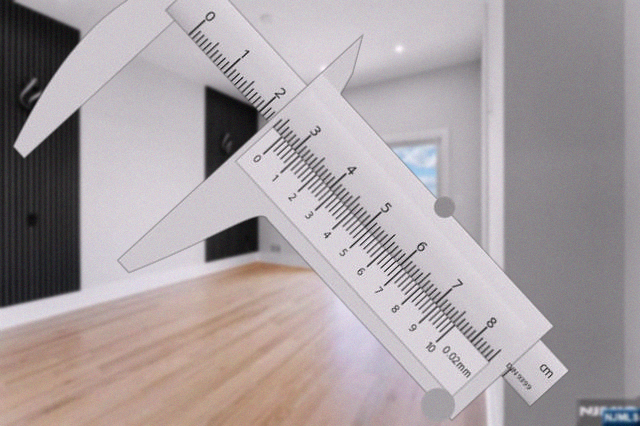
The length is 26.5
